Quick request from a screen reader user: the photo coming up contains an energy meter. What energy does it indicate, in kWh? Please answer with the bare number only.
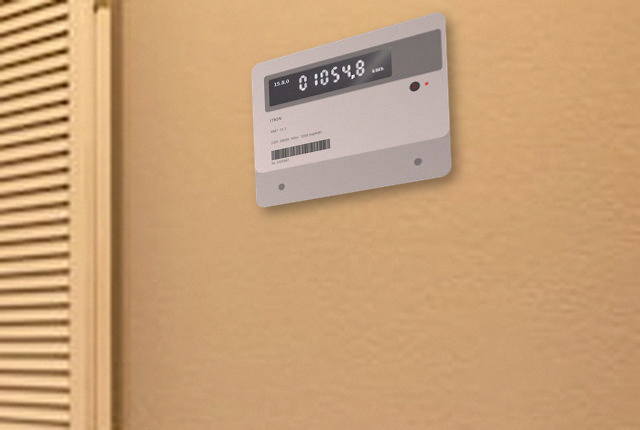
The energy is 1054.8
